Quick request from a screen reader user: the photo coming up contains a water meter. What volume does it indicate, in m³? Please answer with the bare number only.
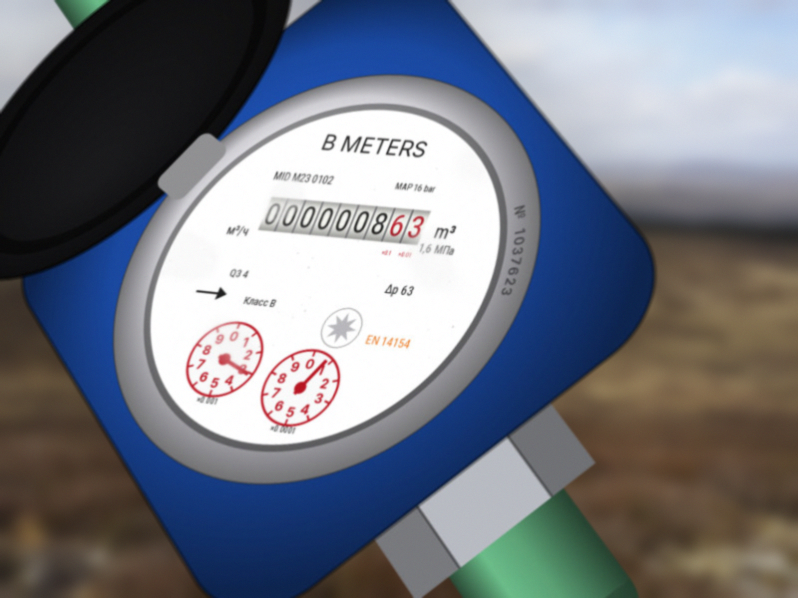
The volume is 8.6330
